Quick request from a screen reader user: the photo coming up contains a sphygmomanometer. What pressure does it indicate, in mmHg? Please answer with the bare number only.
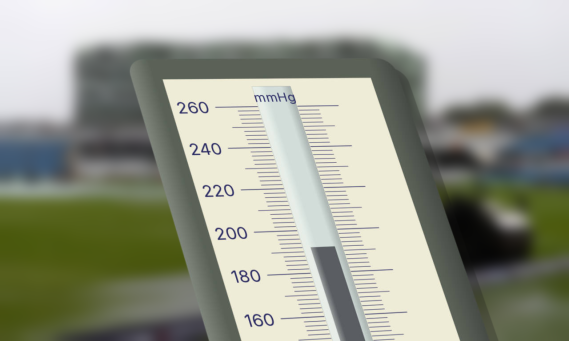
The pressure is 192
